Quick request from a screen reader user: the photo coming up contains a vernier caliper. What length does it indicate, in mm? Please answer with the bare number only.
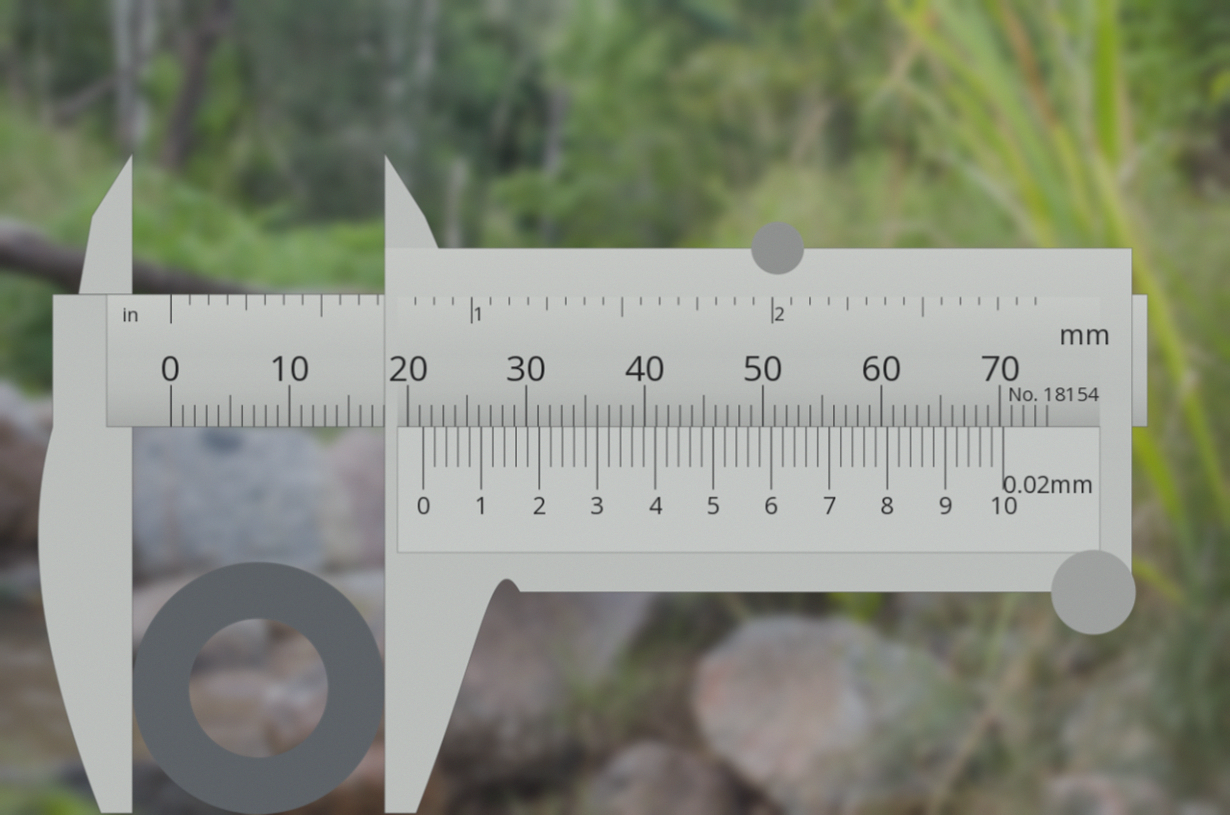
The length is 21.3
